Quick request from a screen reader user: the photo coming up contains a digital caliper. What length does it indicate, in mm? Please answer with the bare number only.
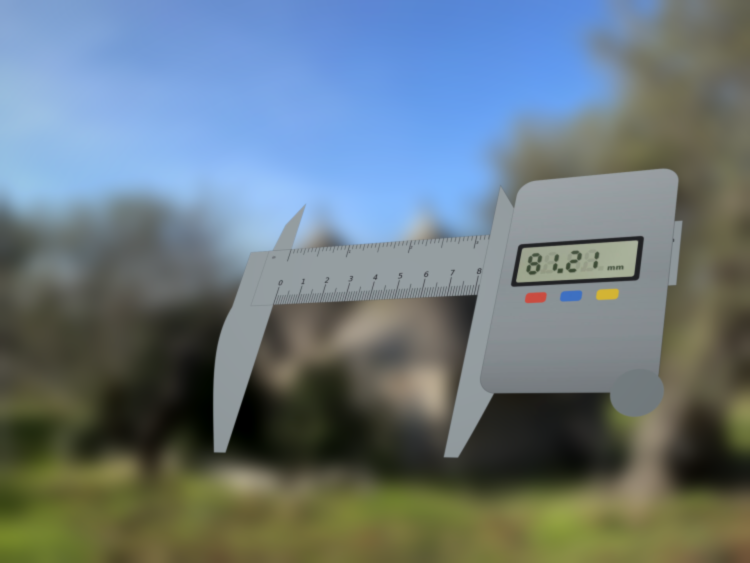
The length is 81.21
